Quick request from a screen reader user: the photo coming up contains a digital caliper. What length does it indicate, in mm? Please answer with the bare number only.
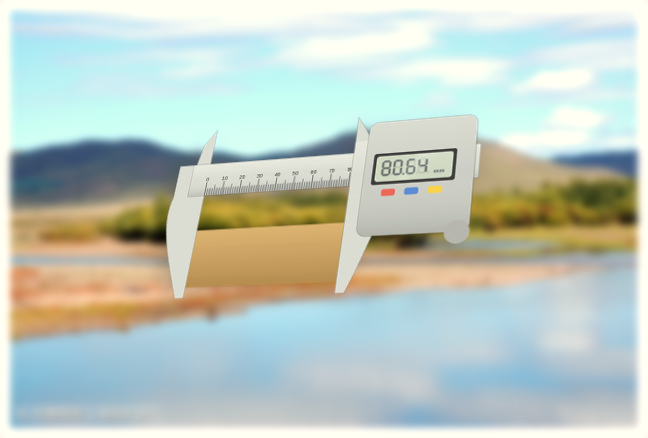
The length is 80.64
